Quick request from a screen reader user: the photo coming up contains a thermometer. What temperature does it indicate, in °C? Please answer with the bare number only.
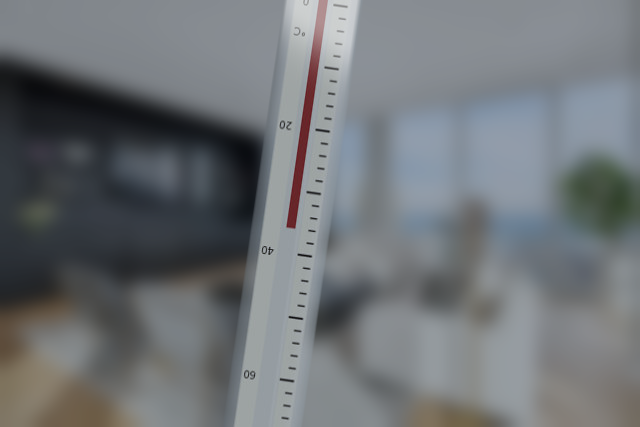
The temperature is 36
